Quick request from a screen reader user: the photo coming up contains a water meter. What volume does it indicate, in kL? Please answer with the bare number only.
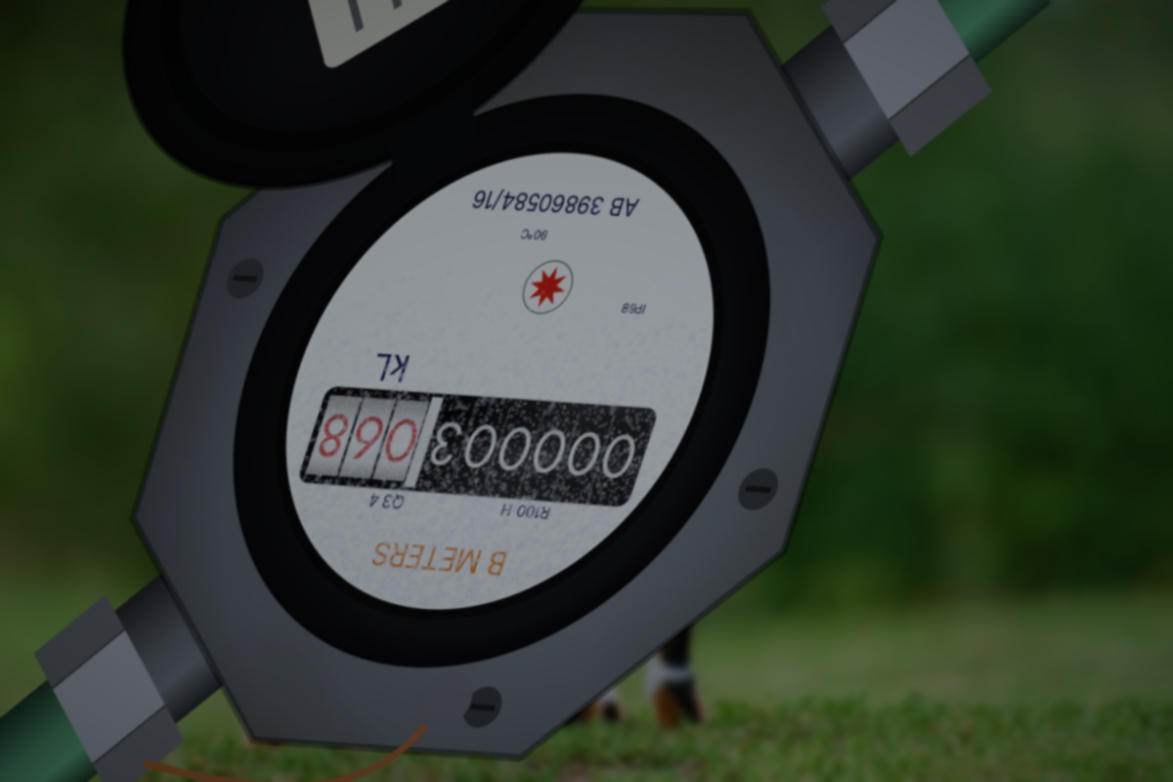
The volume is 3.068
